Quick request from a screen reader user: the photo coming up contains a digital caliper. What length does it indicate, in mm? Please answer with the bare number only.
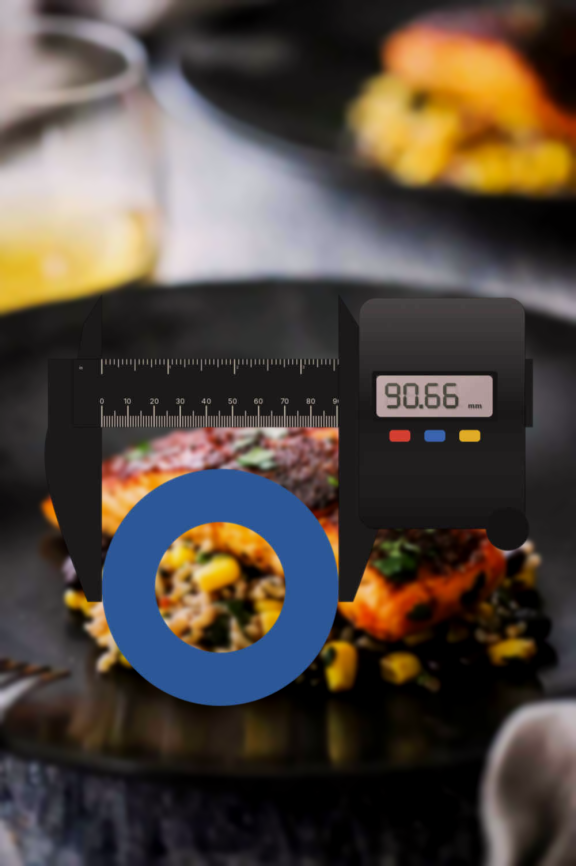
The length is 90.66
